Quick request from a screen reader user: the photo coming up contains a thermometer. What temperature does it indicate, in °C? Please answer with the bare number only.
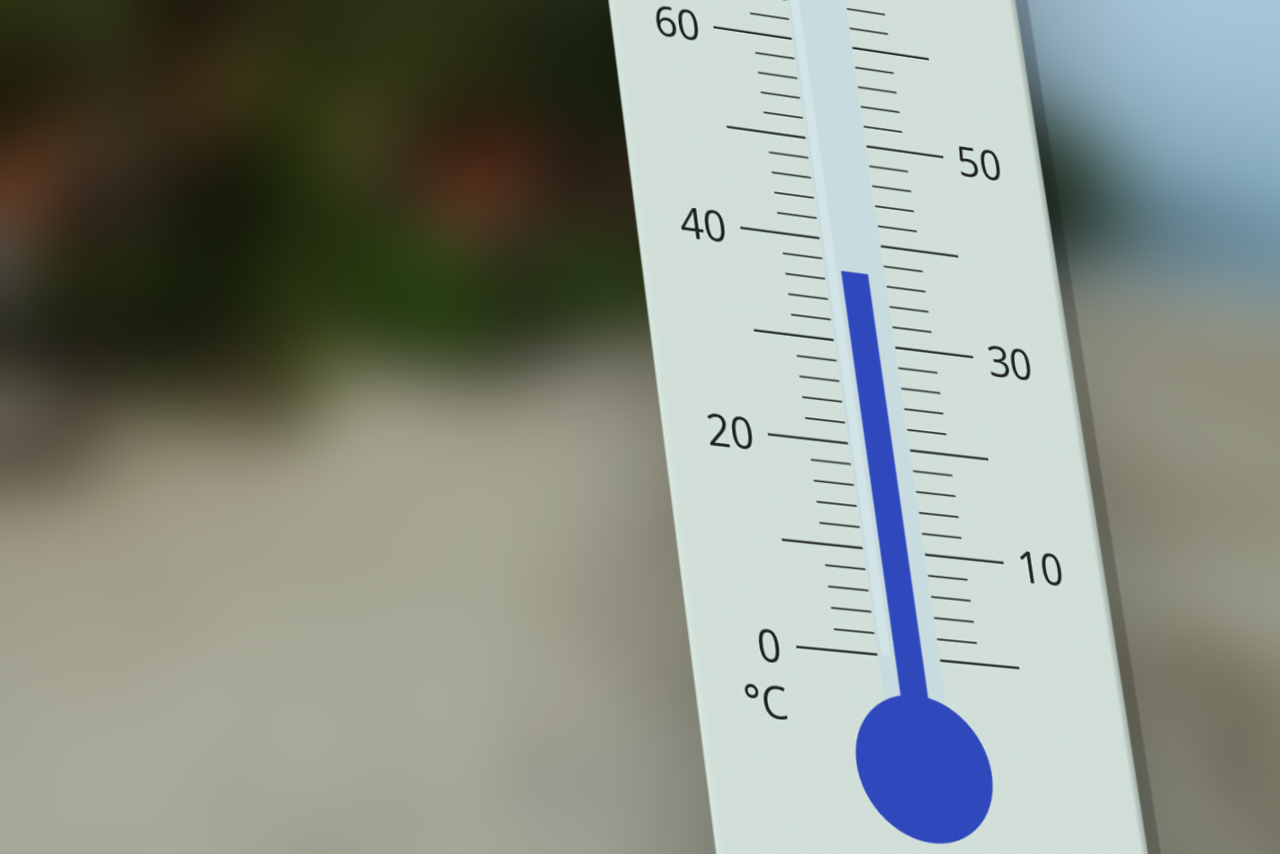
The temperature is 37
